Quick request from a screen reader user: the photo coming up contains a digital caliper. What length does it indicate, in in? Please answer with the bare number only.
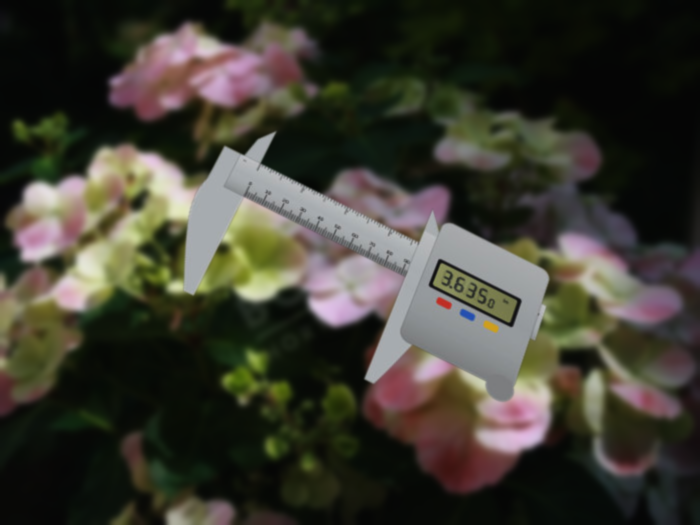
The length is 3.6350
